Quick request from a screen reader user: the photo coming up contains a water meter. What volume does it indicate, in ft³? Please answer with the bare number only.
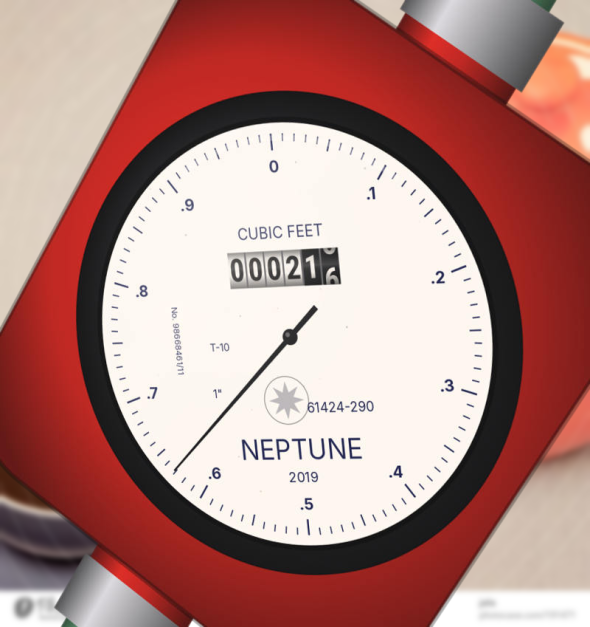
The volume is 215.63
